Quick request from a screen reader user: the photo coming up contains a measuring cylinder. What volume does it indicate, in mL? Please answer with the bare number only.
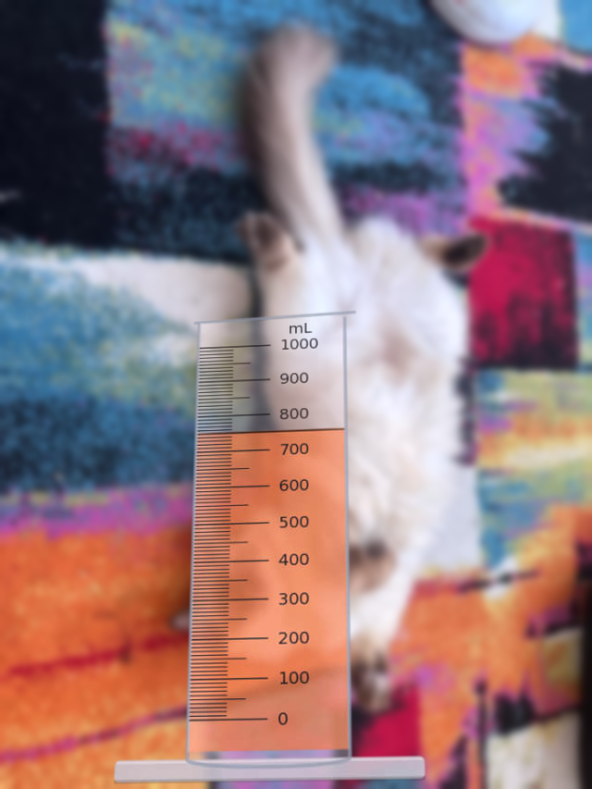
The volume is 750
